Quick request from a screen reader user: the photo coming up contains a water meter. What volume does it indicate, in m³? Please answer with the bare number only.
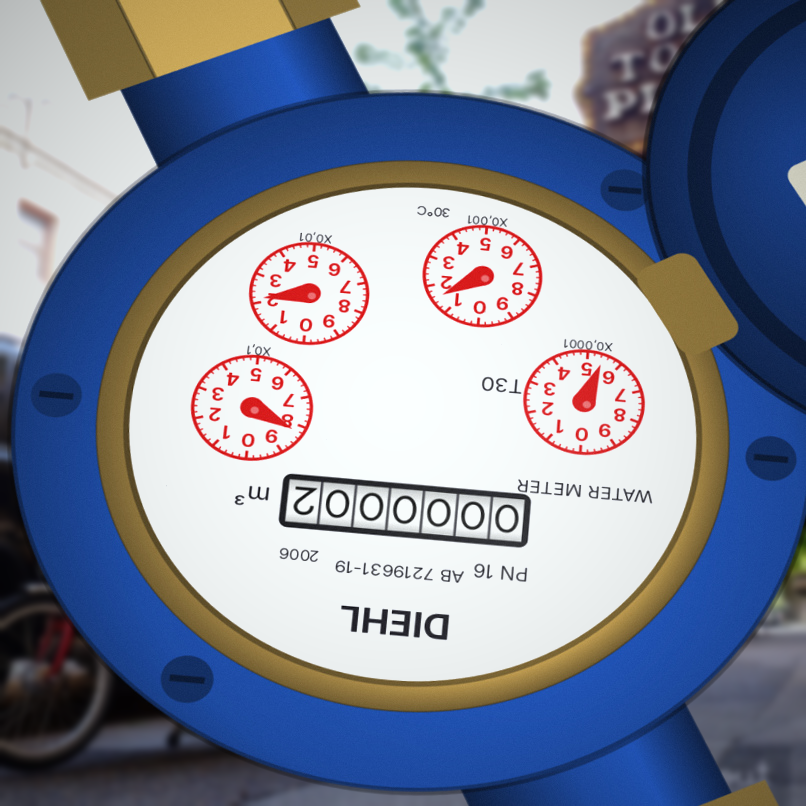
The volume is 2.8215
